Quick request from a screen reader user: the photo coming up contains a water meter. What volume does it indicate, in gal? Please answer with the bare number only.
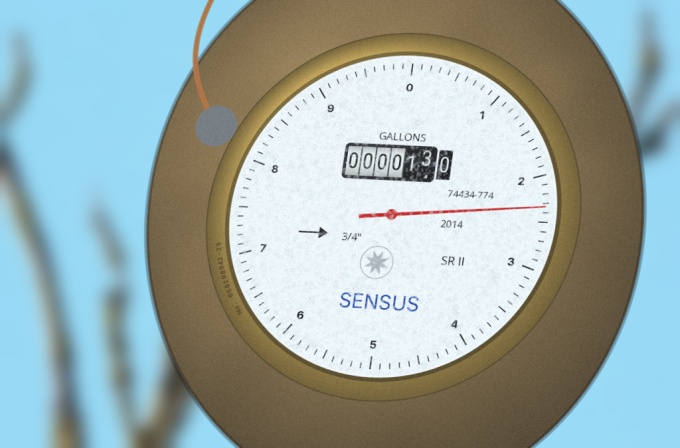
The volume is 132.3
